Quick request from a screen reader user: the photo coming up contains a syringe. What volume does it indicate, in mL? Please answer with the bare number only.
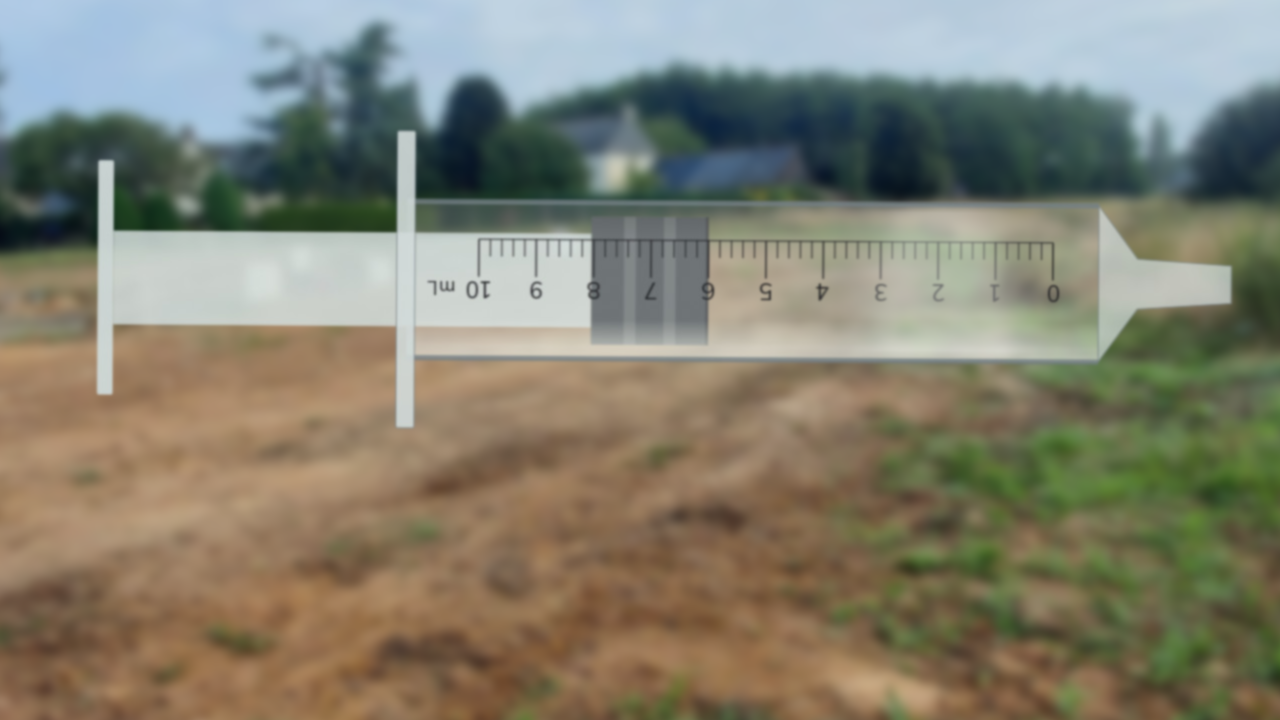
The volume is 6
